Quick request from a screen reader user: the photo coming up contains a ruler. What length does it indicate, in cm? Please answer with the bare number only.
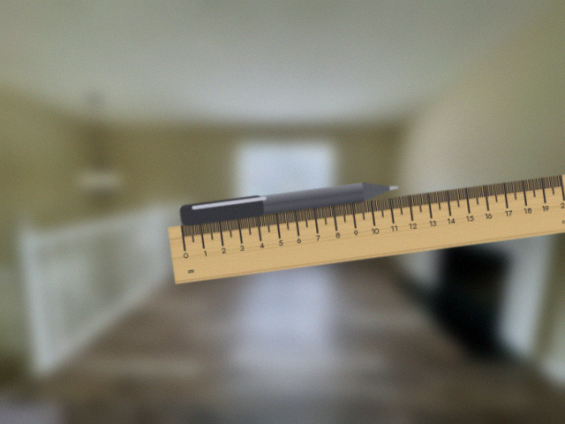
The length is 11.5
